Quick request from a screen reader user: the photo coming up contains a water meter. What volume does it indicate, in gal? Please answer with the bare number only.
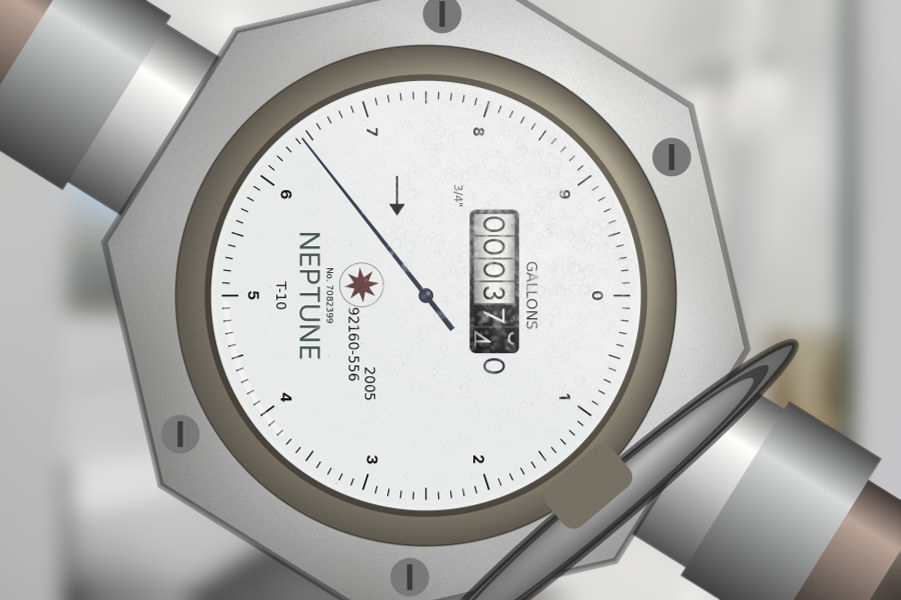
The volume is 3736.4
